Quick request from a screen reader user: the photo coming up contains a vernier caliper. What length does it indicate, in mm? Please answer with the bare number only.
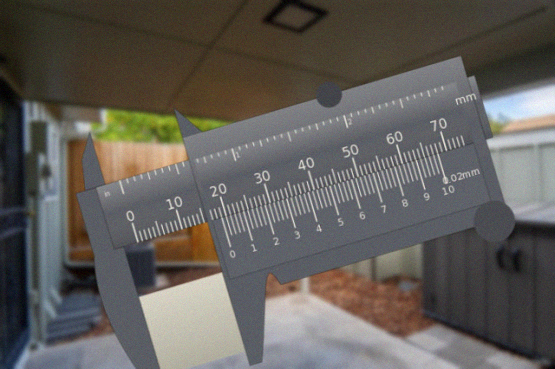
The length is 19.0
